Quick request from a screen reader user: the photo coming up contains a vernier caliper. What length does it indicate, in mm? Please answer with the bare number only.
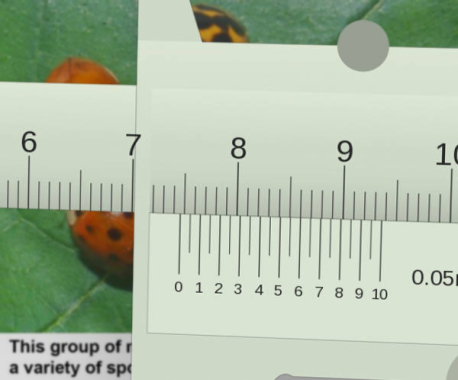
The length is 74.6
